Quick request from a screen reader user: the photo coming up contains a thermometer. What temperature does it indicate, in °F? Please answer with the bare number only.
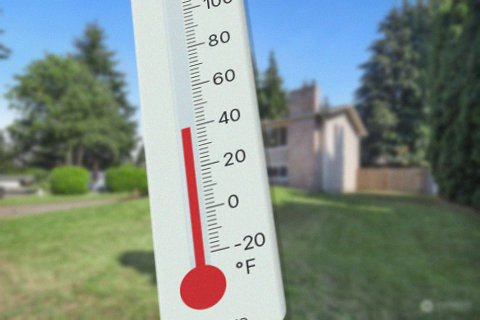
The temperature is 40
